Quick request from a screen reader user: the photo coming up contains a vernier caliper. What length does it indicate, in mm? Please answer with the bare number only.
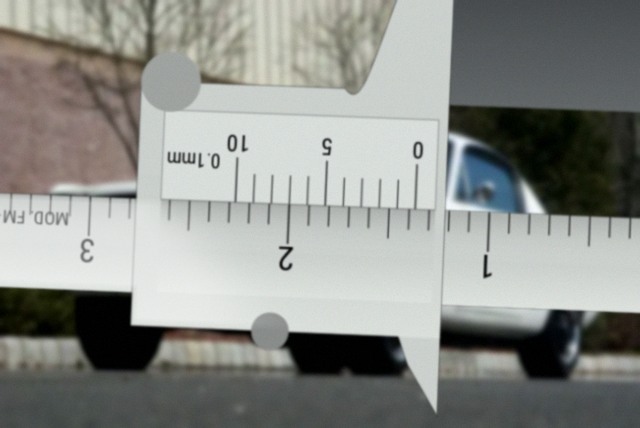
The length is 13.7
